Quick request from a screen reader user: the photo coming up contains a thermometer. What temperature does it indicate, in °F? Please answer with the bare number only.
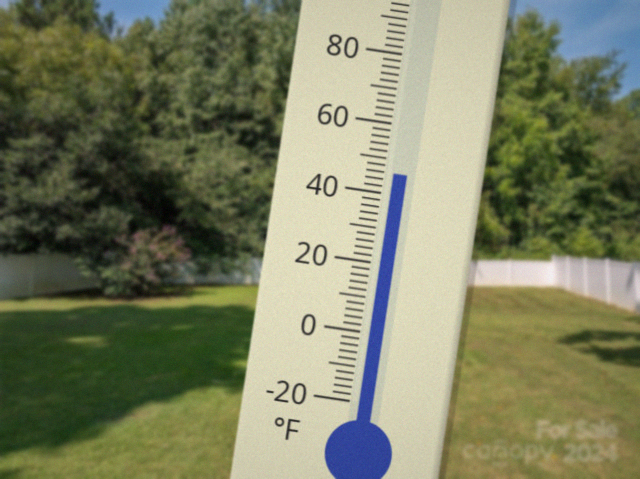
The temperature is 46
